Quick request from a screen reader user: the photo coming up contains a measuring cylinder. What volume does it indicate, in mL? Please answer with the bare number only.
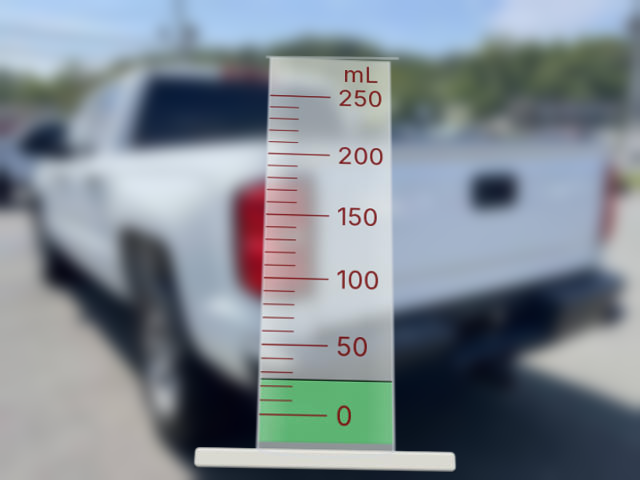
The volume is 25
